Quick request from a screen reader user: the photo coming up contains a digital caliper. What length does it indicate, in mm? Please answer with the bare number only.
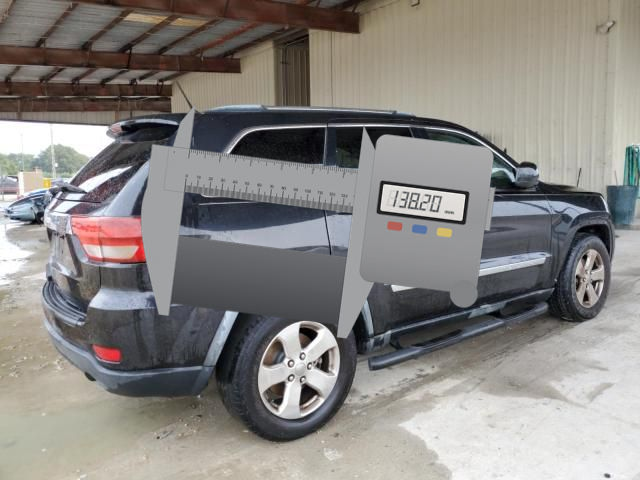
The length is 138.20
